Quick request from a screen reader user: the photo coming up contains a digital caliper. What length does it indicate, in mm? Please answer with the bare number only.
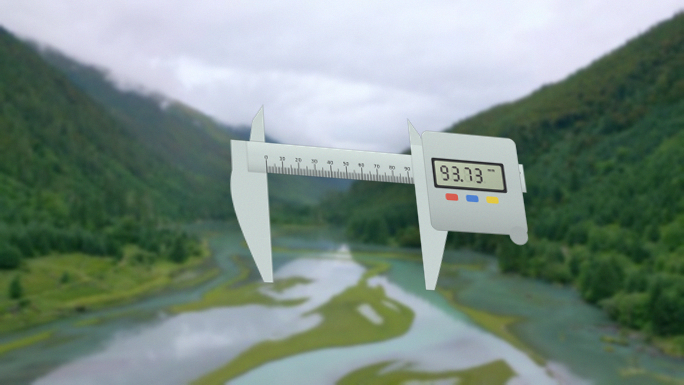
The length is 93.73
